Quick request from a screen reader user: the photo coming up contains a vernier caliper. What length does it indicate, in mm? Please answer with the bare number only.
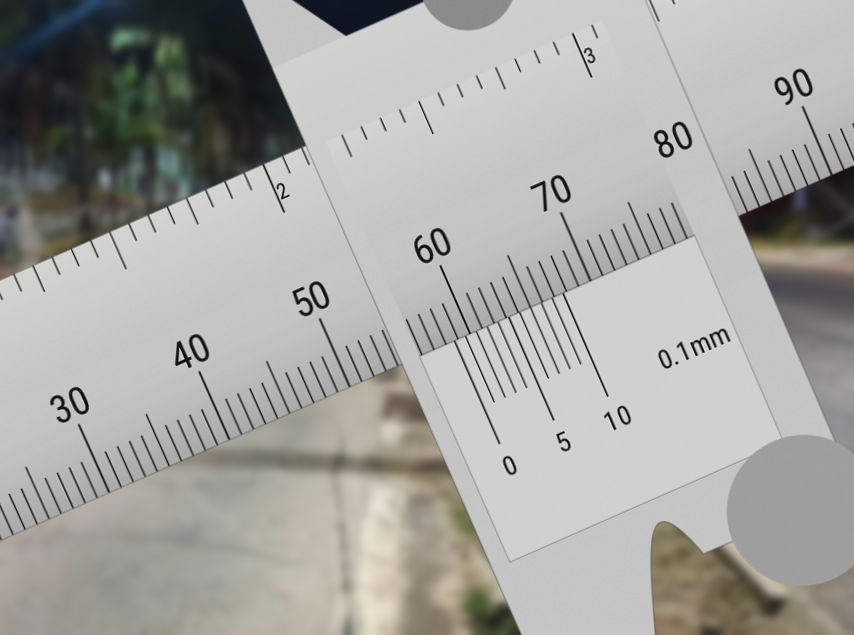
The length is 58.7
